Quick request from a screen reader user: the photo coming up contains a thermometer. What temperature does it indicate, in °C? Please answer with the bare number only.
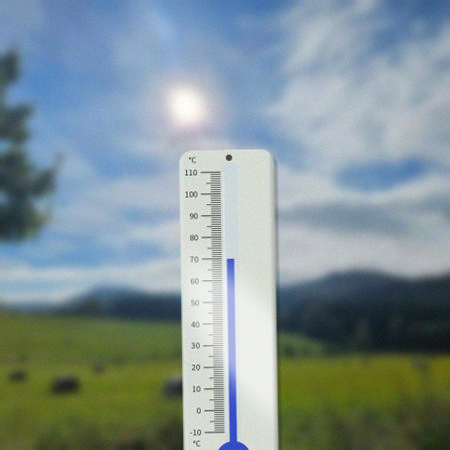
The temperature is 70
